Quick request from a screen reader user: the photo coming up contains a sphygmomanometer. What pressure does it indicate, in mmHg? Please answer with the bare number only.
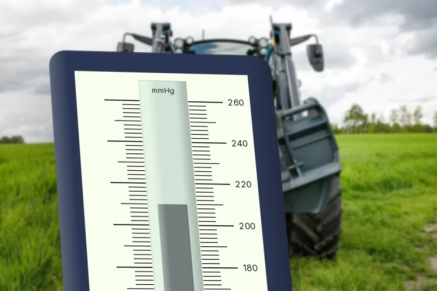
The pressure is 210
